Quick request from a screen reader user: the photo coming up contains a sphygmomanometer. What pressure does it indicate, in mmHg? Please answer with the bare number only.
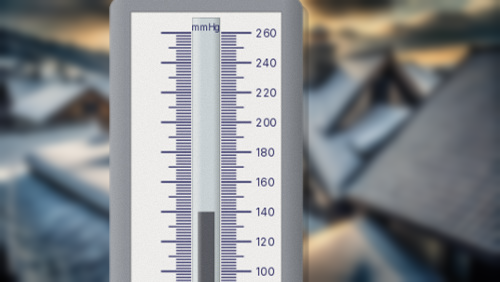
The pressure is 140
